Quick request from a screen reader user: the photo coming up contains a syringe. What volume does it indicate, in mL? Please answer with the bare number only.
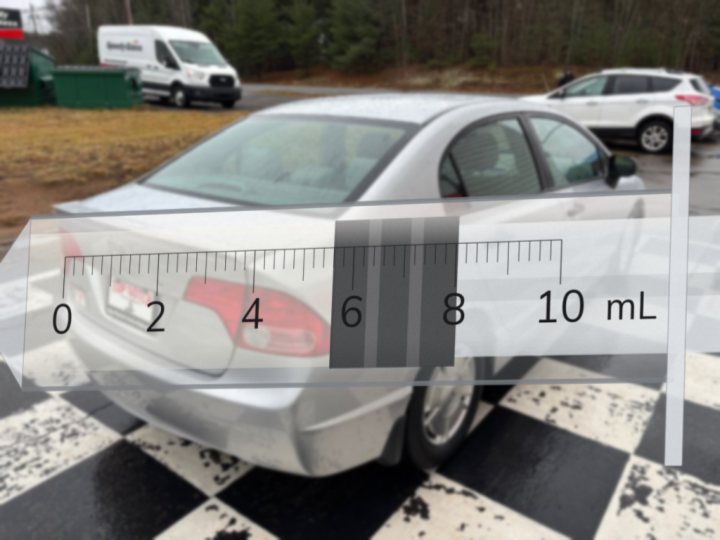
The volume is 5.6
